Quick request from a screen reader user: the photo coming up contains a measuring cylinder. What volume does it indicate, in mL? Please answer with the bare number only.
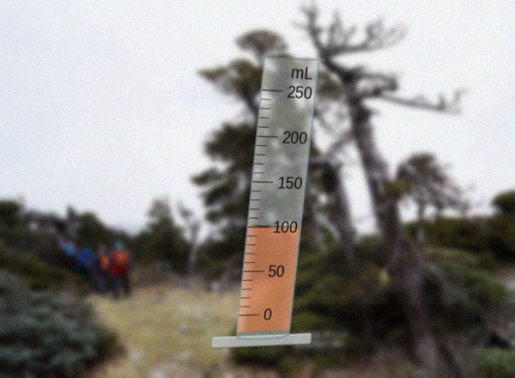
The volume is 100
